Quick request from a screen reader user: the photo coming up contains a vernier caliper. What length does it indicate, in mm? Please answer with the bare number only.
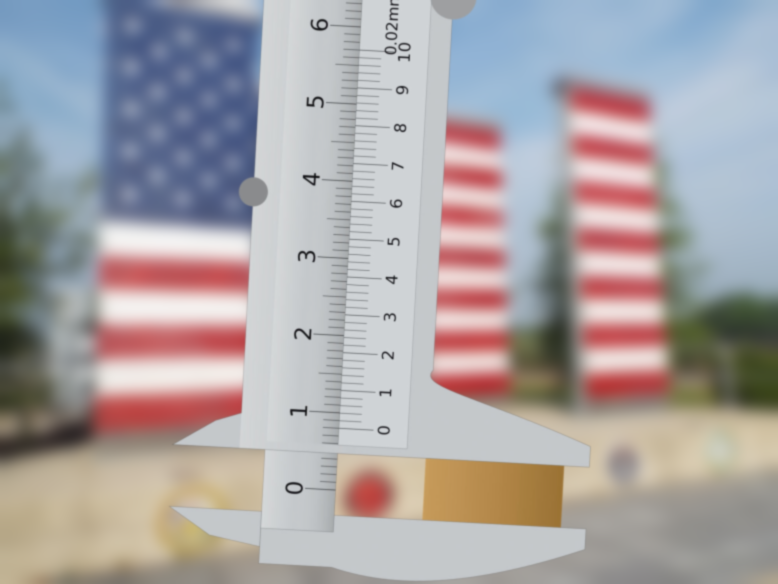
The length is 8.0
